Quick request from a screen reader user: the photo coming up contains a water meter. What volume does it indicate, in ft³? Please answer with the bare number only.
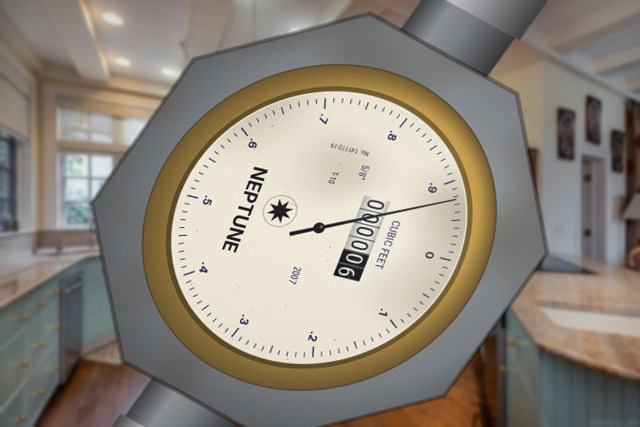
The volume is 5.92
